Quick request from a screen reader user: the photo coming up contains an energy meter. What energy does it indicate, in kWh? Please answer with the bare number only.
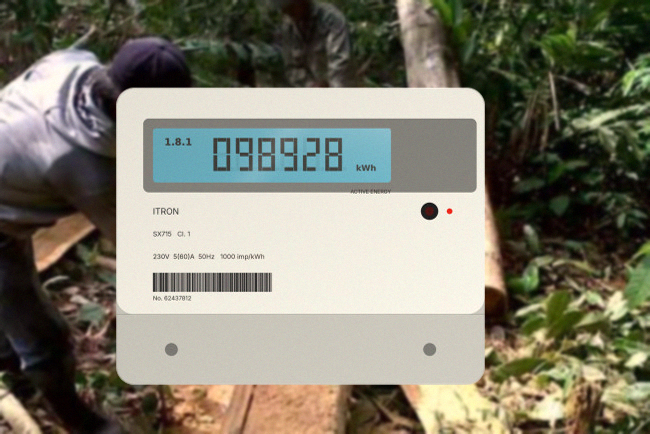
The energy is 98928
